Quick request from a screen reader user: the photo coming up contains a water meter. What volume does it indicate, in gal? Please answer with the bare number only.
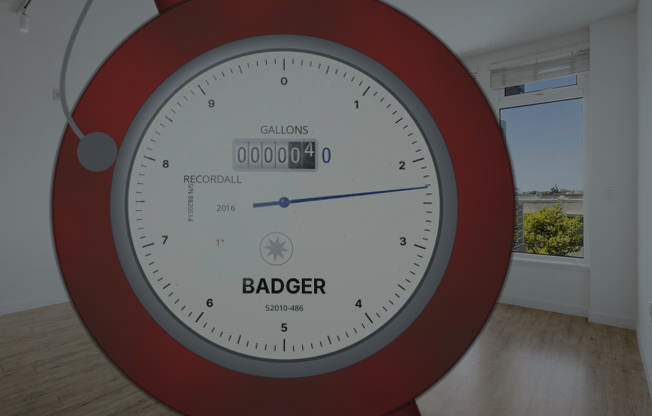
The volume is 42.3
